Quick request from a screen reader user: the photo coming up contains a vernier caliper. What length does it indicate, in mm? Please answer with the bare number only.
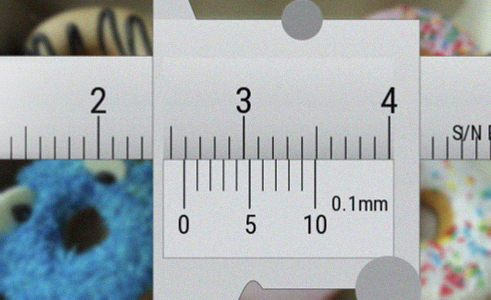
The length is 25.9
